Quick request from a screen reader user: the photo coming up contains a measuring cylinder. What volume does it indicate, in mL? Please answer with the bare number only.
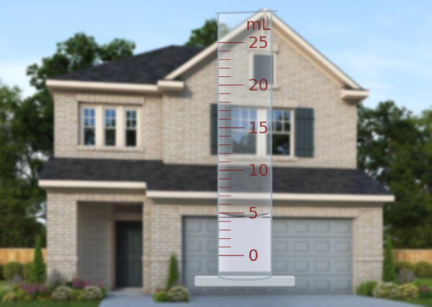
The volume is 4.5
